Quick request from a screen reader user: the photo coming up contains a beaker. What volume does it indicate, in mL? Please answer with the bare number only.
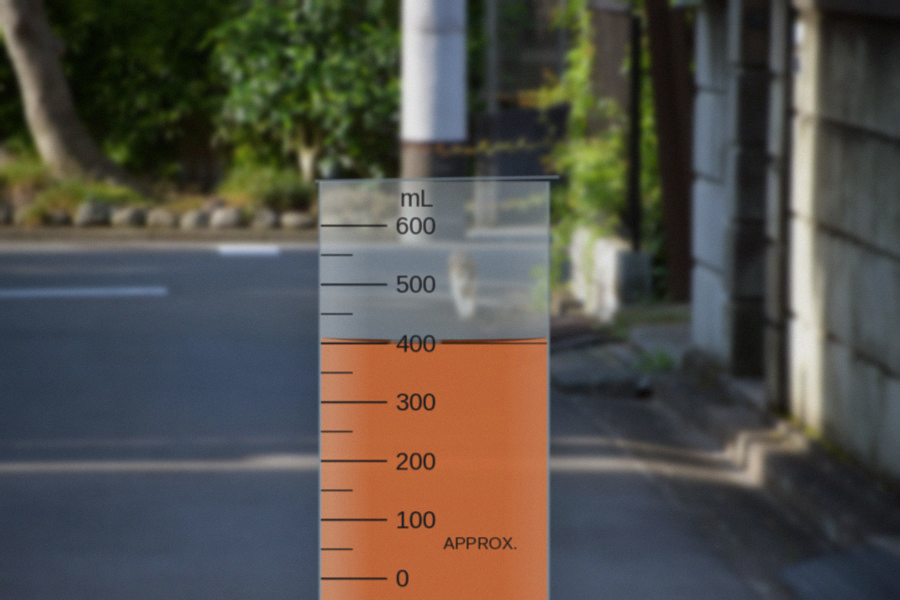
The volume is 400
